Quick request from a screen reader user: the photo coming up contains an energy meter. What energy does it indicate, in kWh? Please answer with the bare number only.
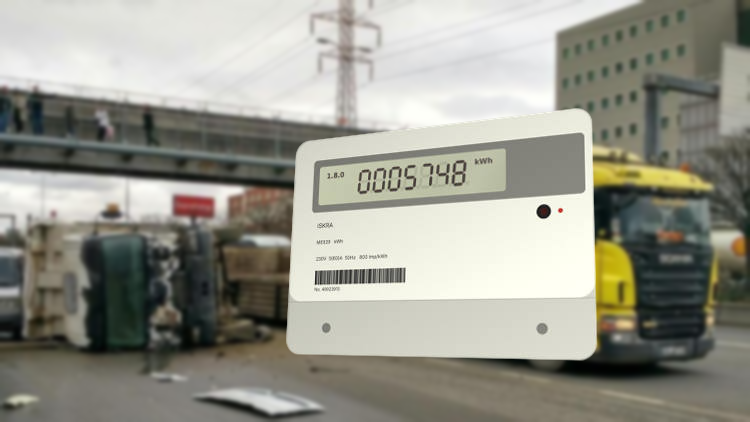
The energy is 5748
